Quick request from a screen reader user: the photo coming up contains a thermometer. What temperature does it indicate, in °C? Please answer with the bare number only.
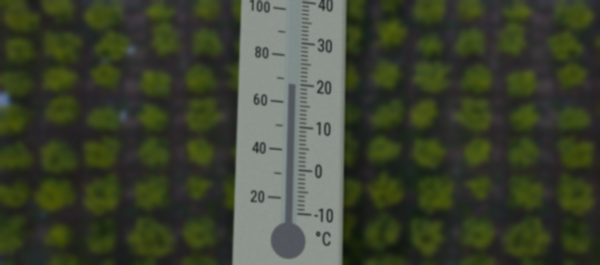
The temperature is 20
